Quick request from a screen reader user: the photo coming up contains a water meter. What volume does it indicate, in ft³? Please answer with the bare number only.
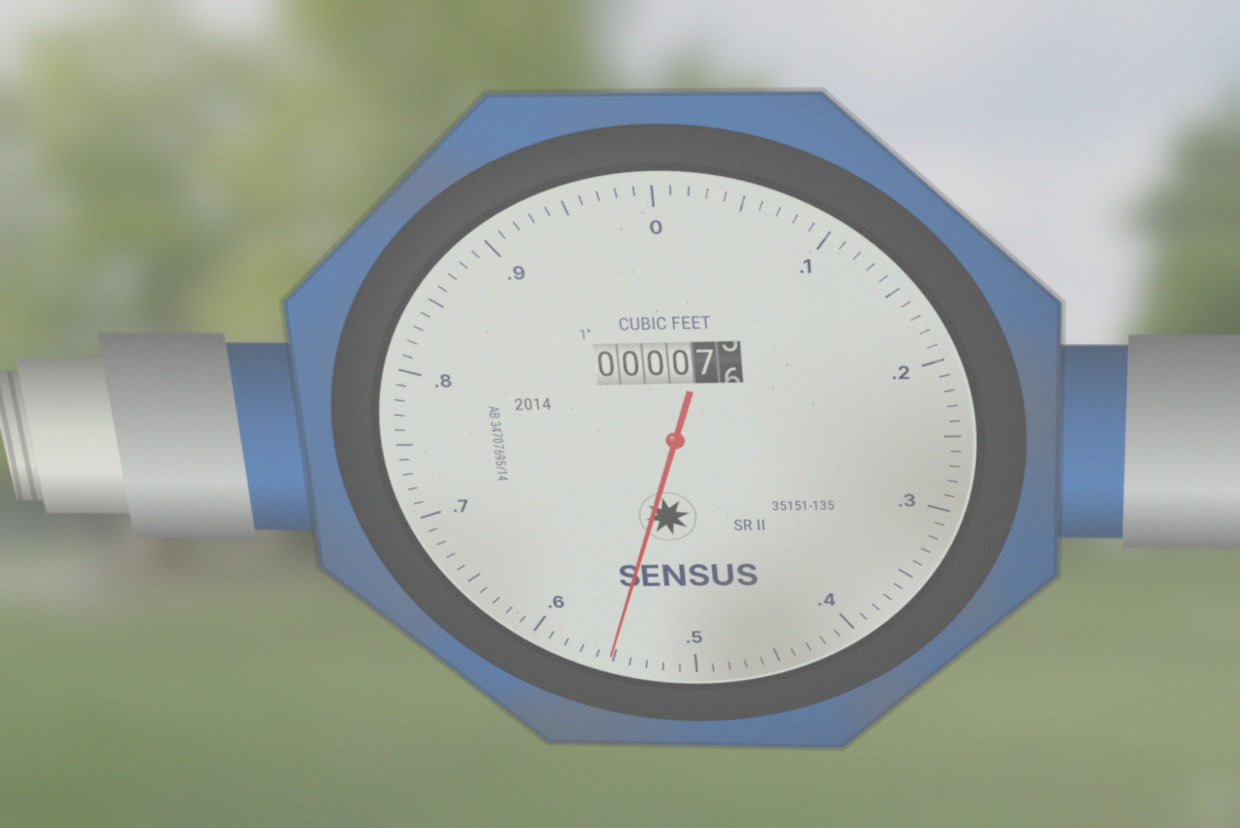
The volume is 75.55
